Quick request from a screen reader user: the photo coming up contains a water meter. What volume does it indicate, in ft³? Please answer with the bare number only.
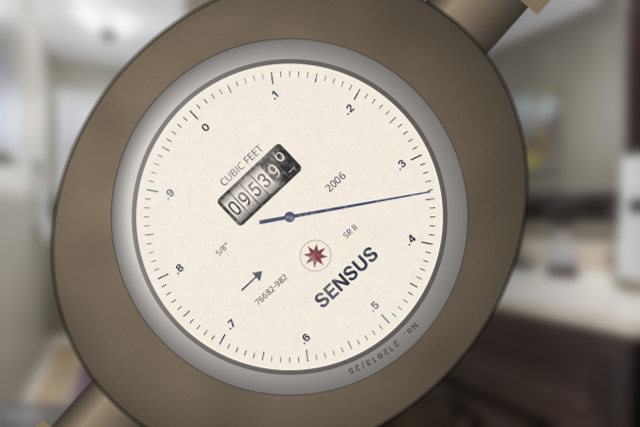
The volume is 95396.34
